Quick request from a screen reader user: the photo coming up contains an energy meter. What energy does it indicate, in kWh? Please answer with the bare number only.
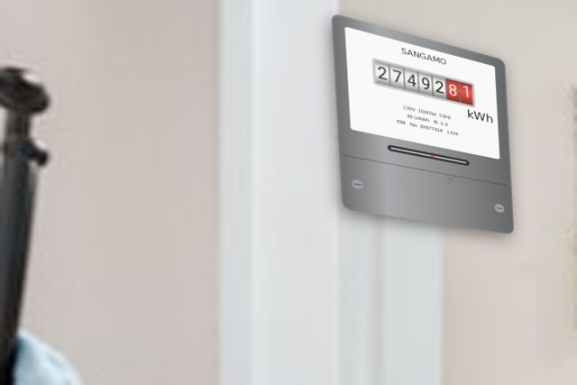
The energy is 27492.81
